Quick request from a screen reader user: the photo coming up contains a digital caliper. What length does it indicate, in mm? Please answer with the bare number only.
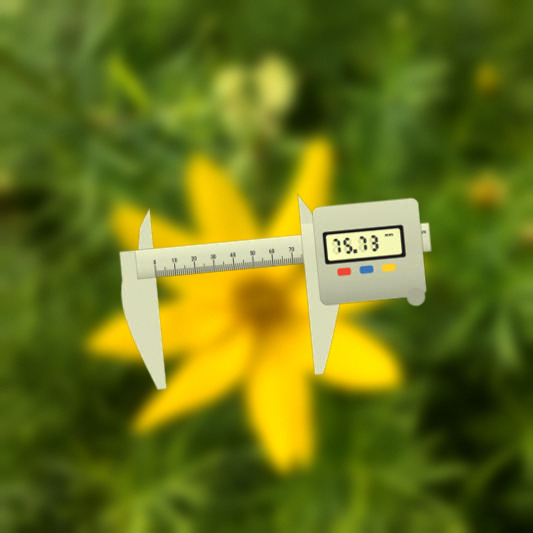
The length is 75.73
